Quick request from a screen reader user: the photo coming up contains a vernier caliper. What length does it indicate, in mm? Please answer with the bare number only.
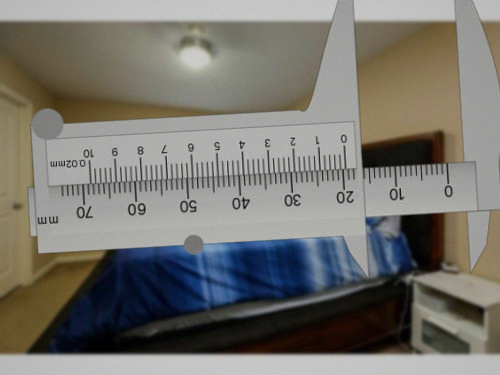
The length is 19.5
